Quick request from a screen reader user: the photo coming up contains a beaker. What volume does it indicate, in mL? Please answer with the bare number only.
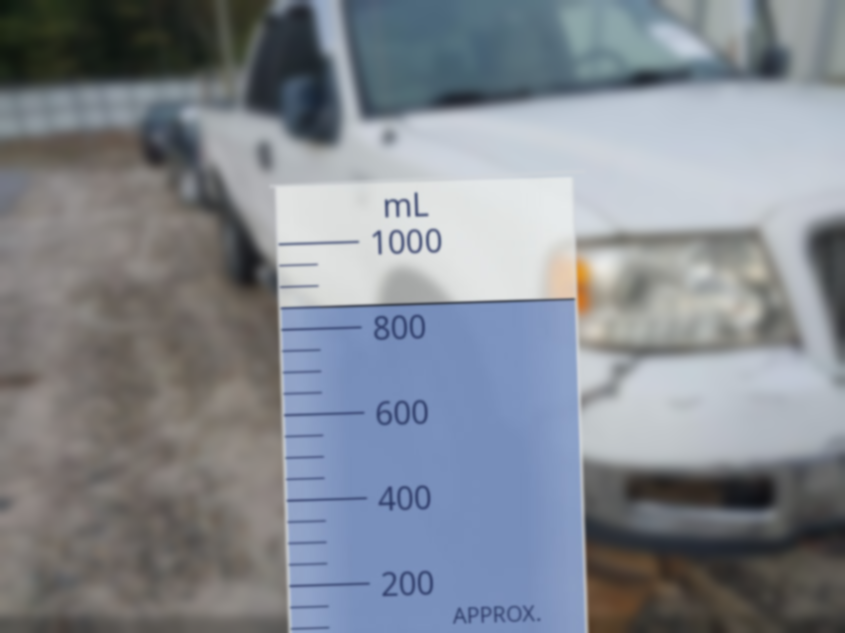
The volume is 850
